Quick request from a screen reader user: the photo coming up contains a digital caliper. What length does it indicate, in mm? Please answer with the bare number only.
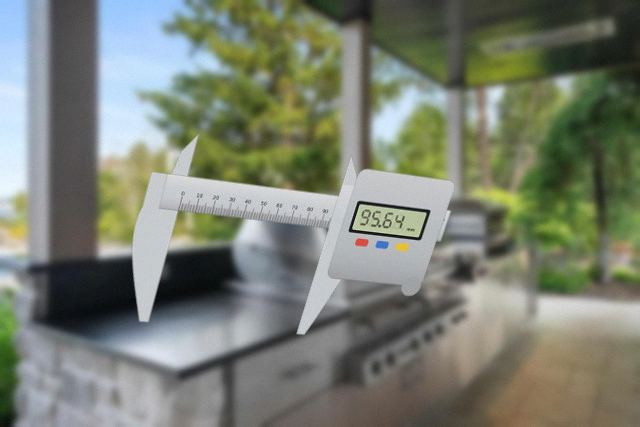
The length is 95.64
